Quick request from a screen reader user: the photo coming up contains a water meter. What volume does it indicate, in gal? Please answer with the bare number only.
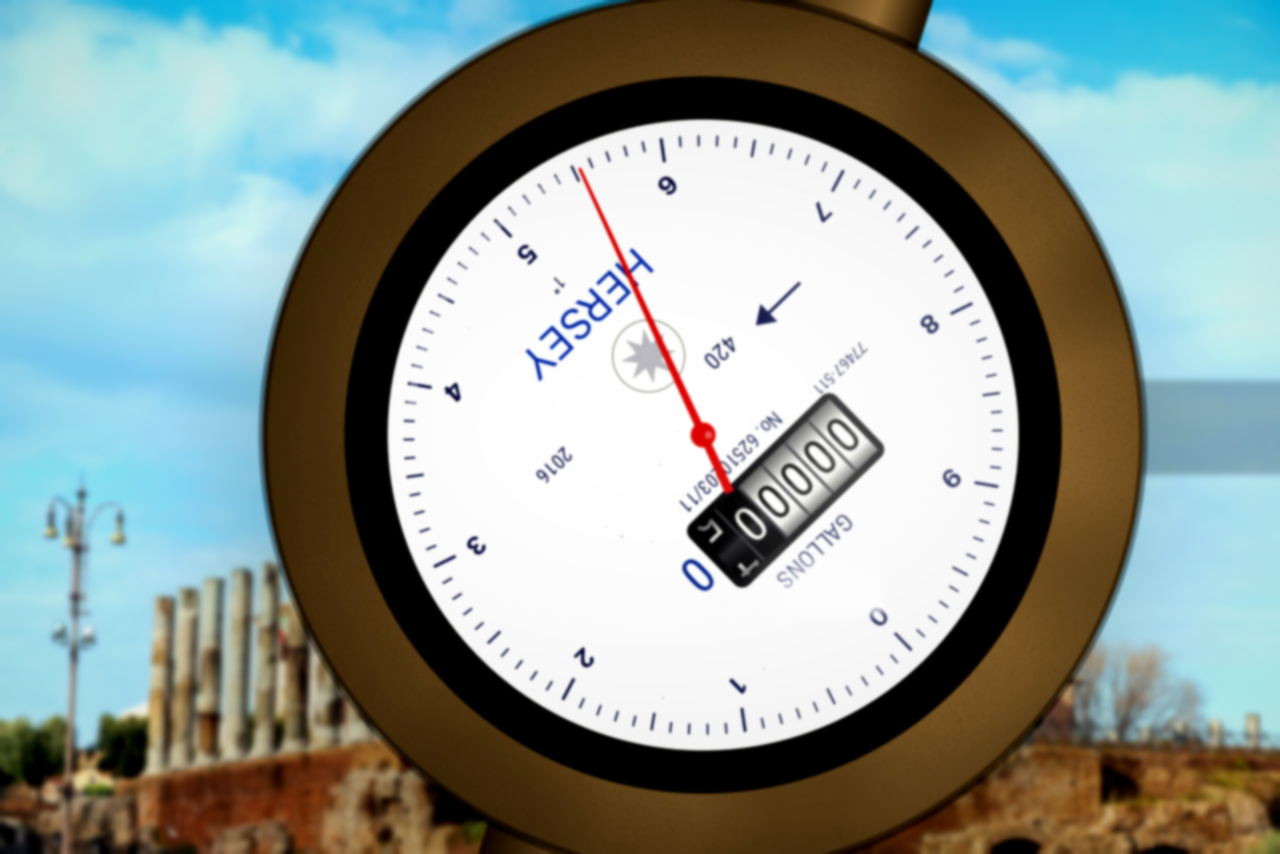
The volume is 45.5
